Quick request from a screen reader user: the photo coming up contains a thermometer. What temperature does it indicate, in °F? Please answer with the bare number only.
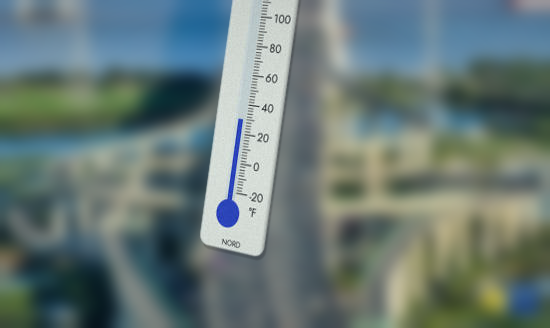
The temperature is 30
